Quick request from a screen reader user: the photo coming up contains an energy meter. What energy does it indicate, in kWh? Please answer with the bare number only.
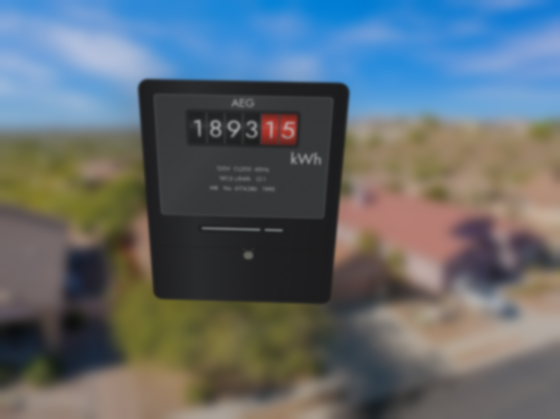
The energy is 1893.15
